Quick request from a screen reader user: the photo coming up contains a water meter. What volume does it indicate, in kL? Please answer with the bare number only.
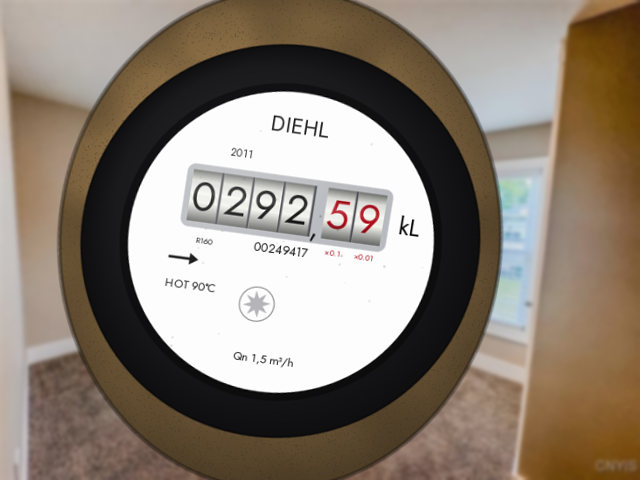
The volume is 292.59
